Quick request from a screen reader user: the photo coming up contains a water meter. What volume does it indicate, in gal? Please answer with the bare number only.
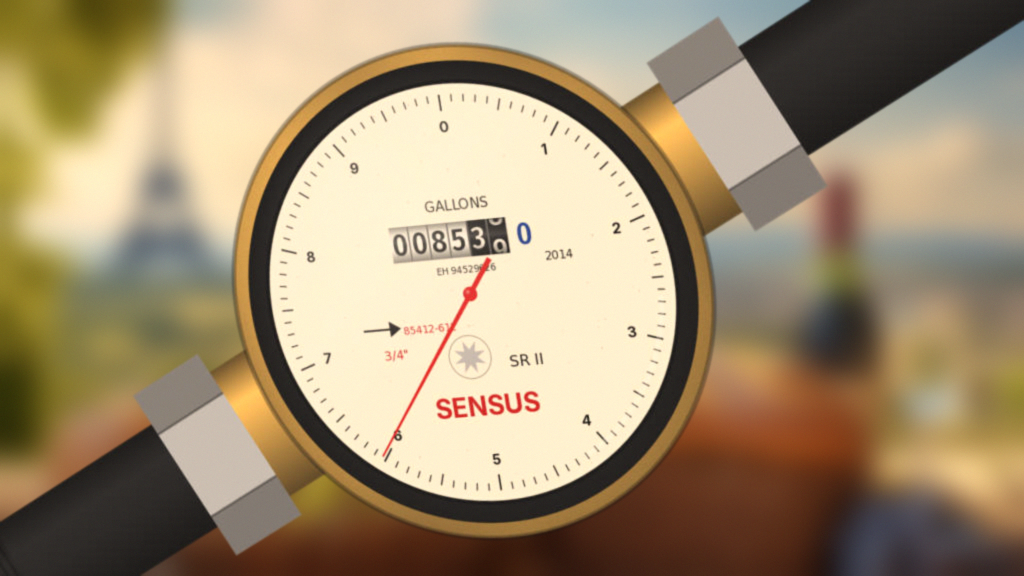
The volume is 85386.0
